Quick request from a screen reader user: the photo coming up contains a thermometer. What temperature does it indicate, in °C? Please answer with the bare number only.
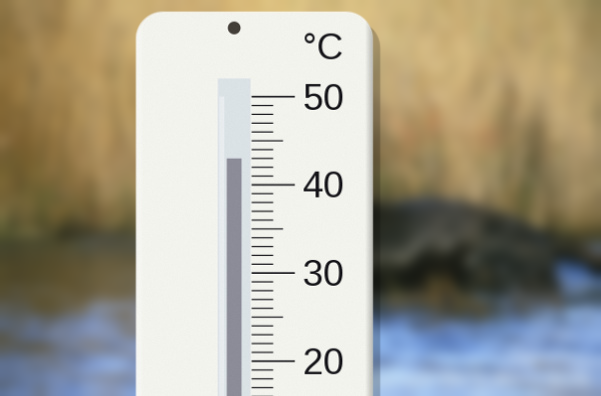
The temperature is 43
